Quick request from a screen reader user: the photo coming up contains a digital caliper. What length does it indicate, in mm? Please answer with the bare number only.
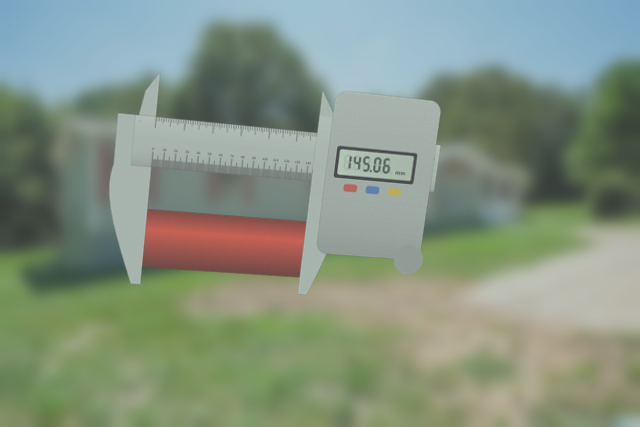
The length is 145.06
